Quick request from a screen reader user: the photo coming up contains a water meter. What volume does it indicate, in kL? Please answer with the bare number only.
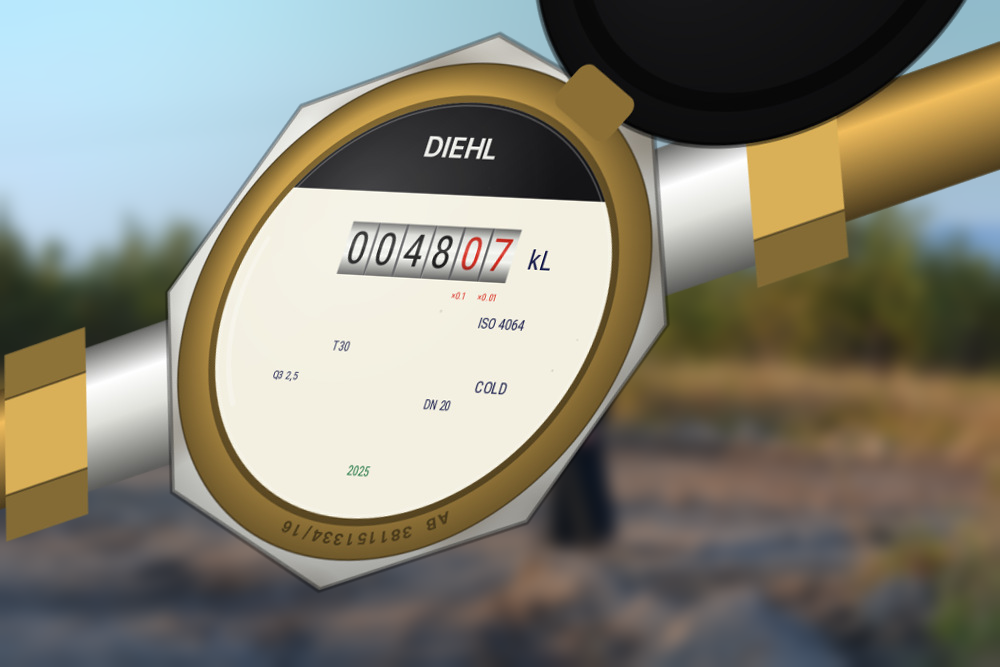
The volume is 48.07
